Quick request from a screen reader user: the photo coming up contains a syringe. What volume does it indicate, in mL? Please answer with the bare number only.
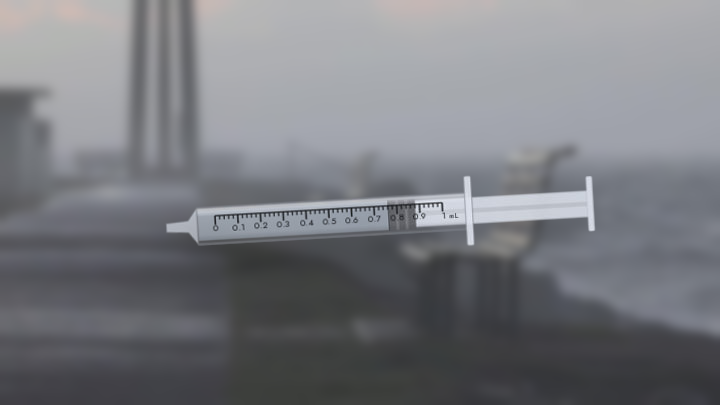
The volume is 0.76
